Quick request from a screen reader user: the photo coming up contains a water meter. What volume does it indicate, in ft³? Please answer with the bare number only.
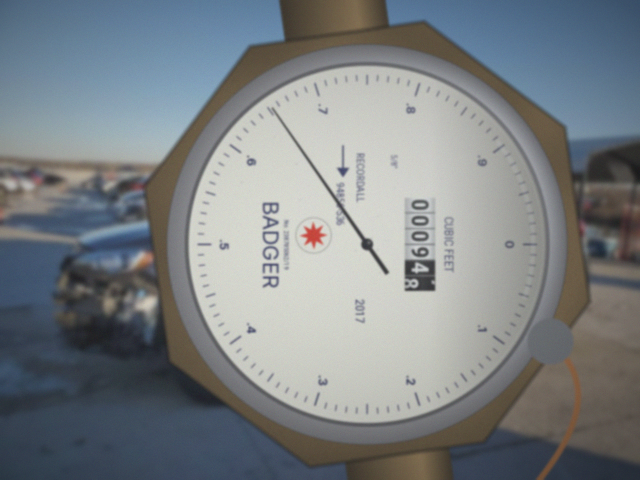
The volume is 947.65
